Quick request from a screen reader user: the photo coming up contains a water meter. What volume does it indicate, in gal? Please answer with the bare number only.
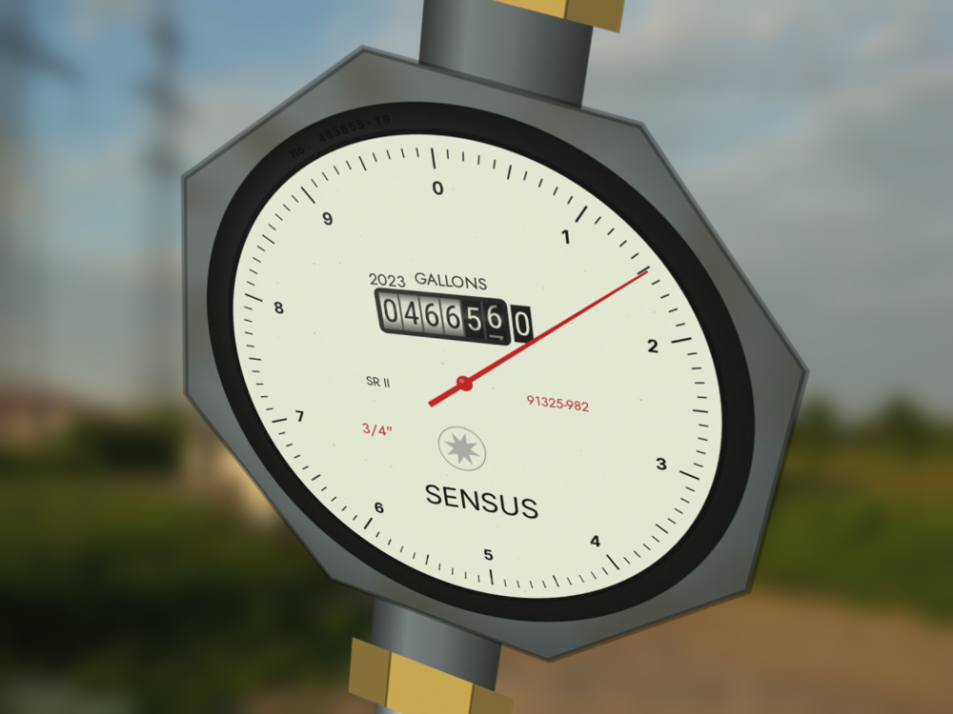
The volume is 466561.5
